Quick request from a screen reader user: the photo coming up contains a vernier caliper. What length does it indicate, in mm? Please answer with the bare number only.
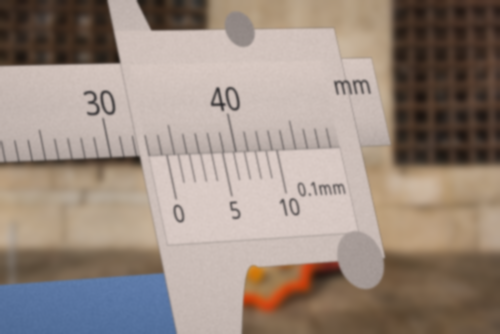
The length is 34.4
